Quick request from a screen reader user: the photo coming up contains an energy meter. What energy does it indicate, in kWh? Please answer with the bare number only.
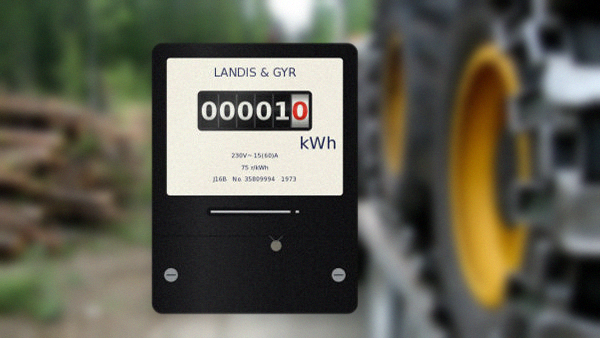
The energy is 1.0
